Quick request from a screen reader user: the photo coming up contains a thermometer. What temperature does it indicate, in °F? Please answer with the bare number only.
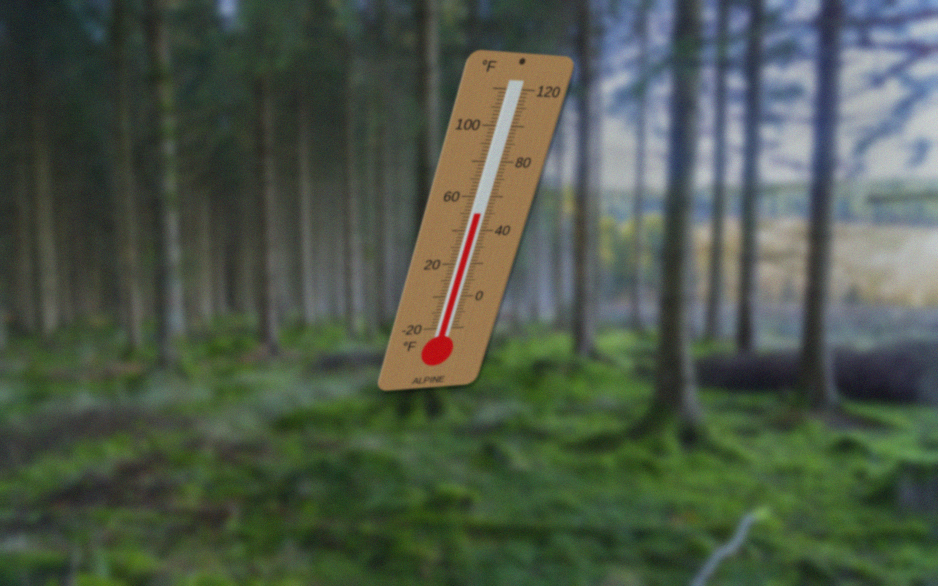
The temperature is 50
